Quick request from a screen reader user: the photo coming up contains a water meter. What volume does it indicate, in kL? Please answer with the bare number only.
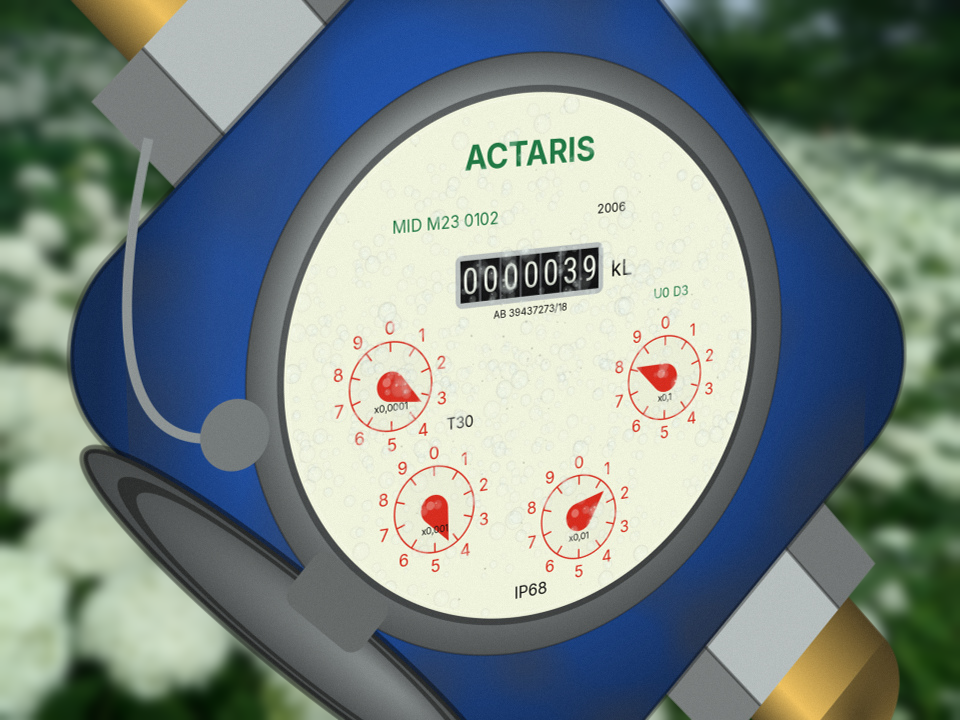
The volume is 39.8143
